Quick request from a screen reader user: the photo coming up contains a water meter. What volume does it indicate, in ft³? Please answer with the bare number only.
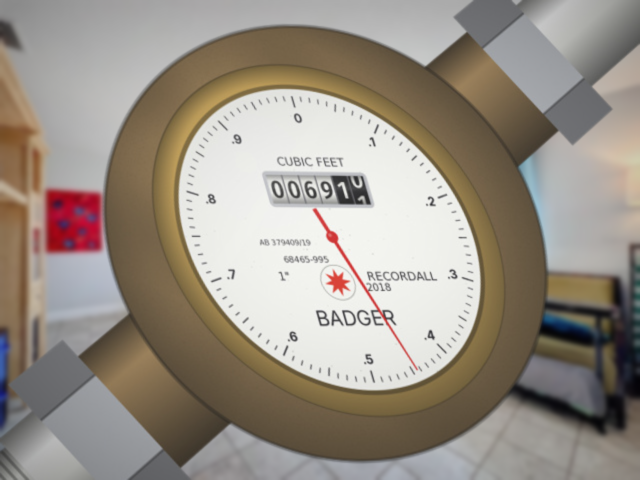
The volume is 6910.44
